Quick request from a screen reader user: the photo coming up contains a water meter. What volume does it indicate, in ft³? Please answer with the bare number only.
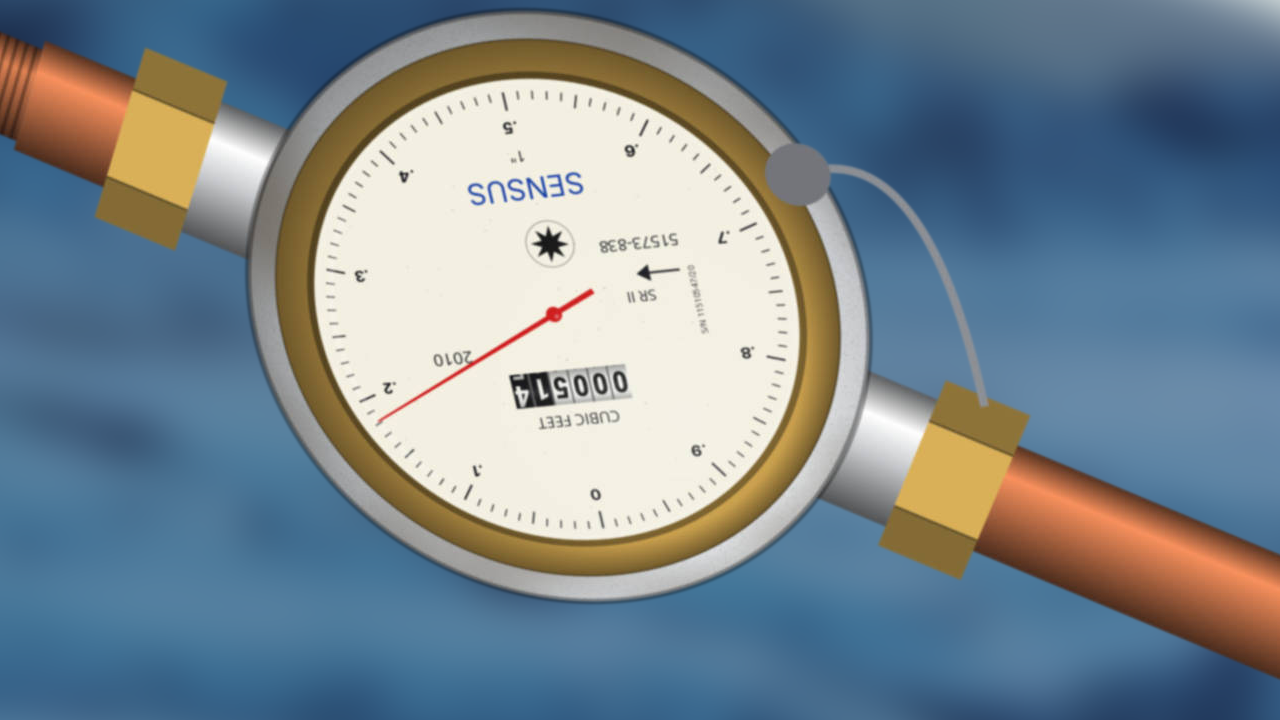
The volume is 514.18
